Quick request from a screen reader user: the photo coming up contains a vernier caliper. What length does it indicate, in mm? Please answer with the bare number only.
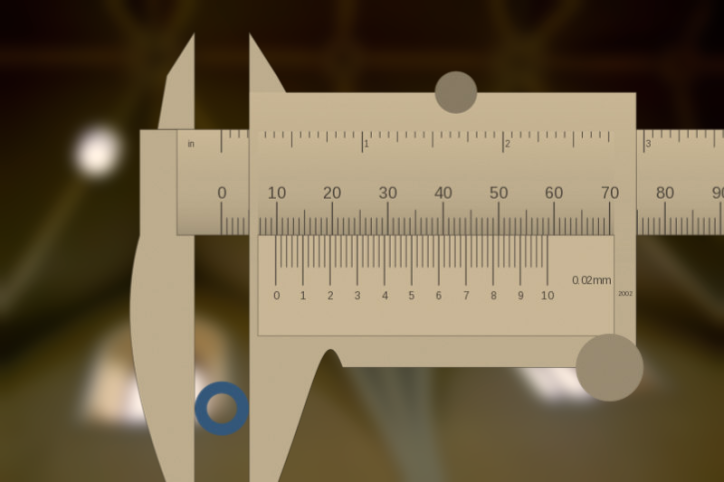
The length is 9.8
